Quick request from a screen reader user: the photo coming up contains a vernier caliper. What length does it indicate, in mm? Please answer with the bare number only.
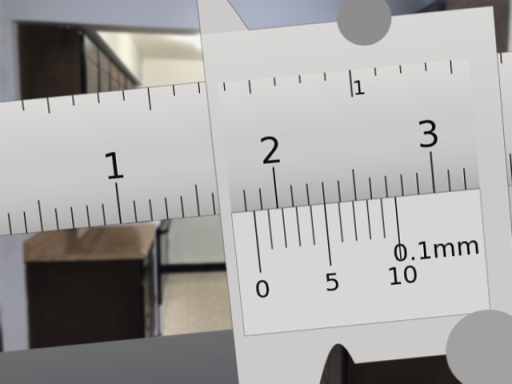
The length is 18.5
